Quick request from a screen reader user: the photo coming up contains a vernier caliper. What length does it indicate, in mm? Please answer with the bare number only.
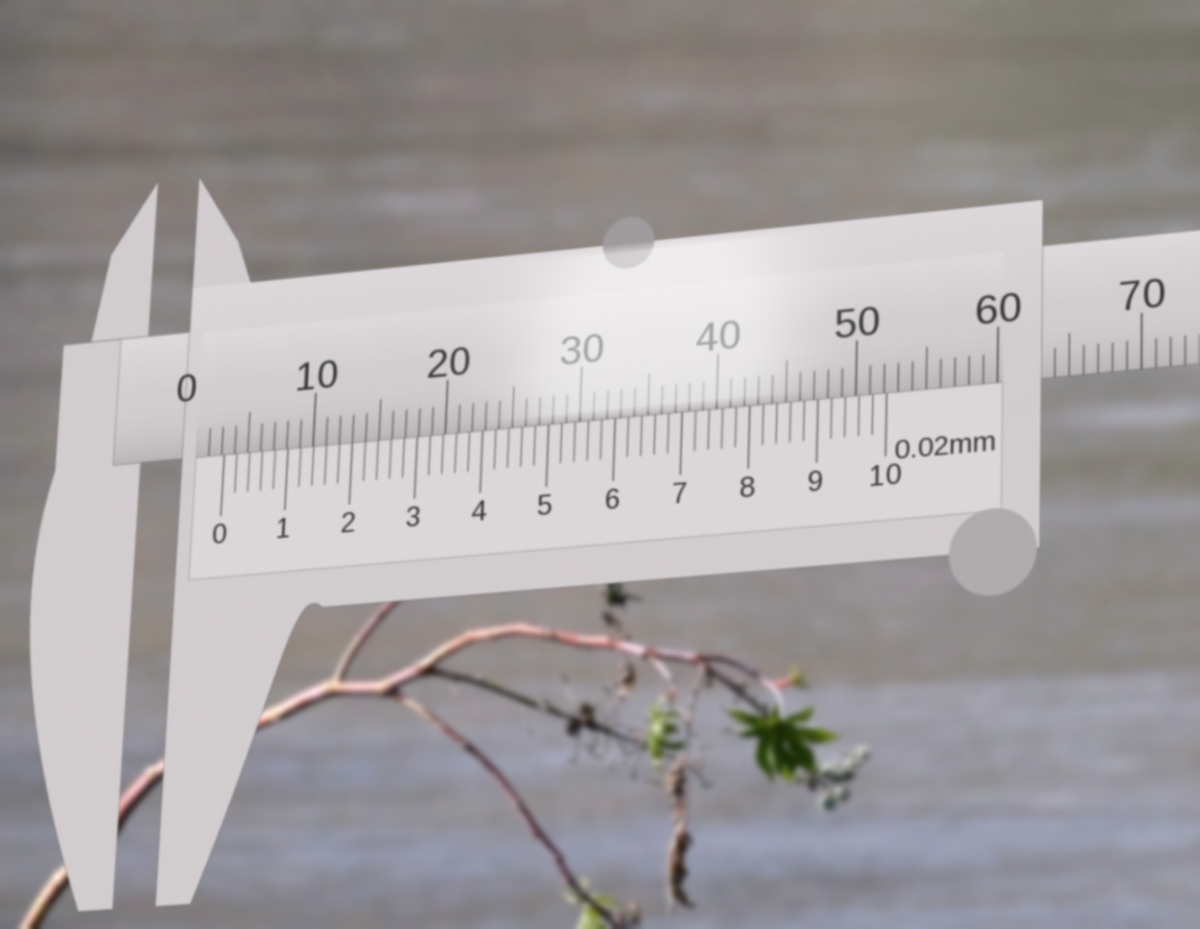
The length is 3.2
